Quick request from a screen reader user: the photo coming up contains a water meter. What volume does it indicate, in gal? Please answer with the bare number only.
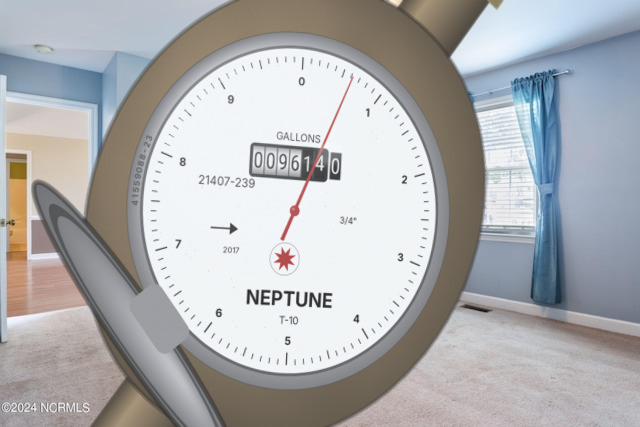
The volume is 96140.6
